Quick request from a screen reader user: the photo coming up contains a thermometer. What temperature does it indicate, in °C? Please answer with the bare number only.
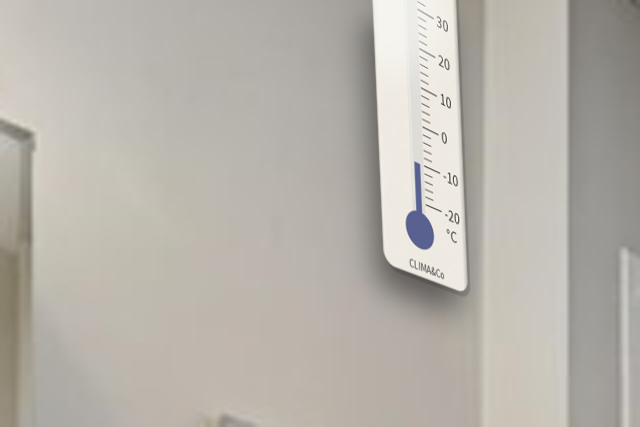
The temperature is -10
